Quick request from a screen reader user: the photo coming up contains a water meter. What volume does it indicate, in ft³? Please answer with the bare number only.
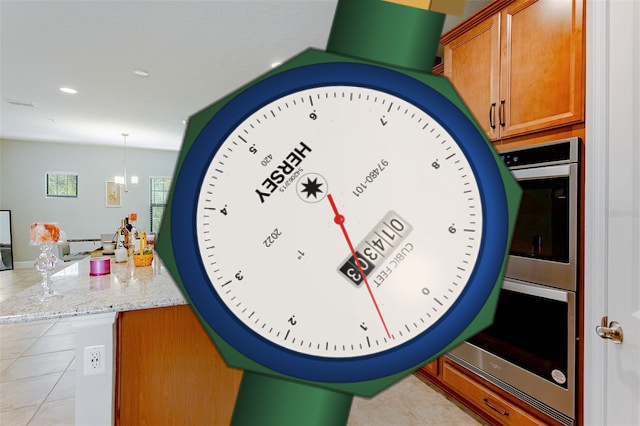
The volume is 14303.07
